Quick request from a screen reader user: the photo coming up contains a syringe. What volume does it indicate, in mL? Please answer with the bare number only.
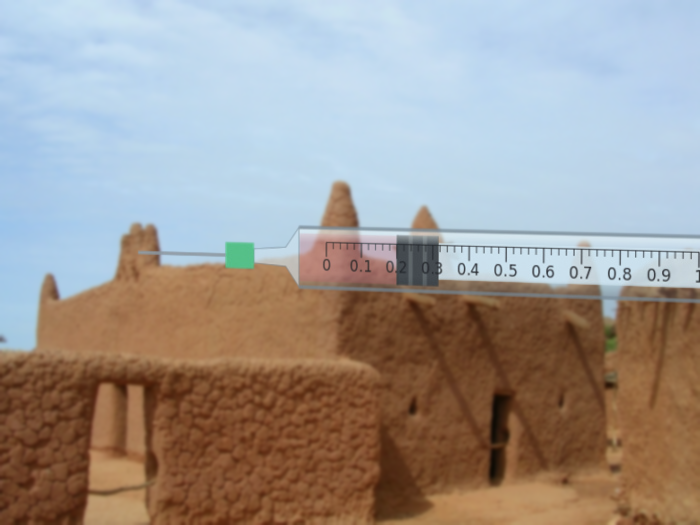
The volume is 0.2
